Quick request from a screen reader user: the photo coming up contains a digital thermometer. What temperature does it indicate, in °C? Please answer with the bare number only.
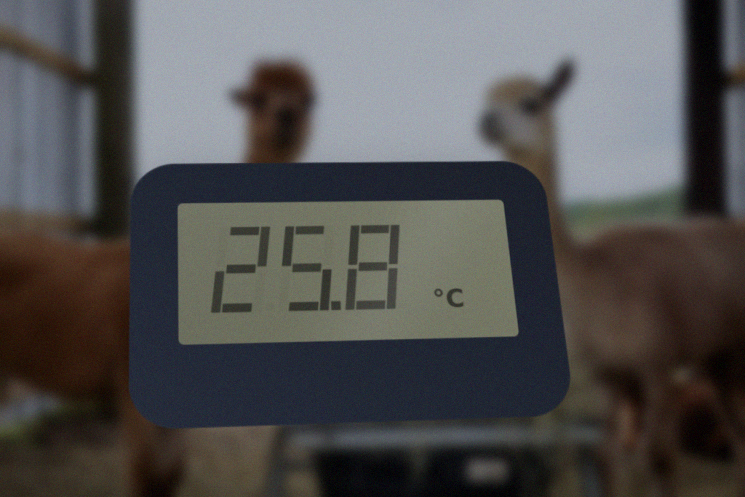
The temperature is 25.8
